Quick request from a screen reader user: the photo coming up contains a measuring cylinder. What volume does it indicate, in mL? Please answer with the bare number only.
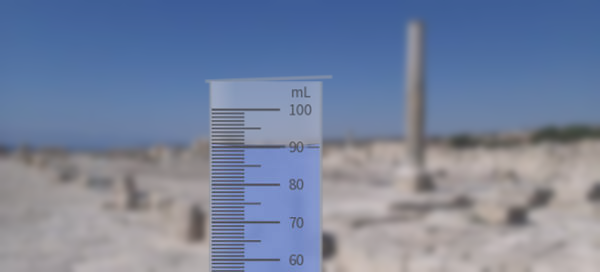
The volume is 90
